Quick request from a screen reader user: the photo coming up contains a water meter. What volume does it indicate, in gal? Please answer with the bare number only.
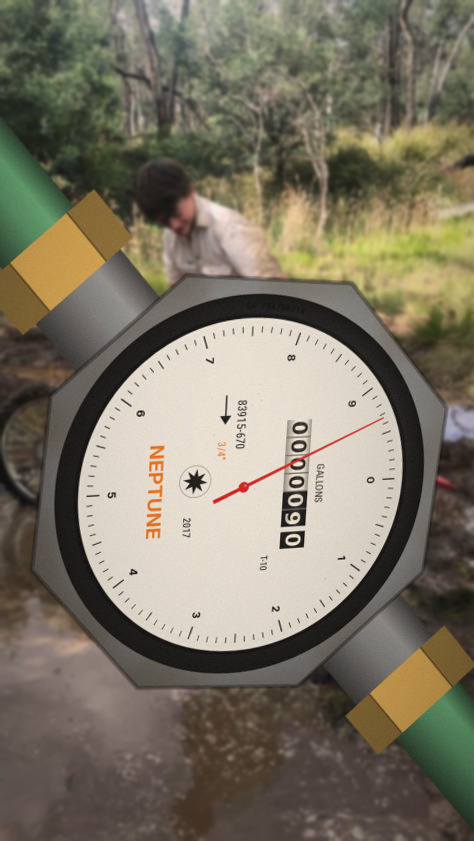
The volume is 89.3
